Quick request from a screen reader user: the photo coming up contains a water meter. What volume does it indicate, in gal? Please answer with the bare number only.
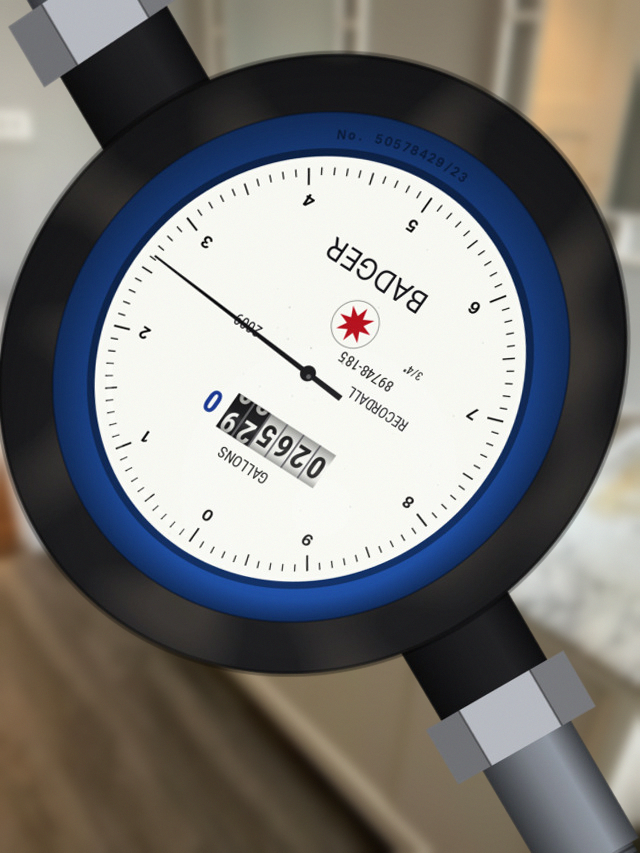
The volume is 265292.6
